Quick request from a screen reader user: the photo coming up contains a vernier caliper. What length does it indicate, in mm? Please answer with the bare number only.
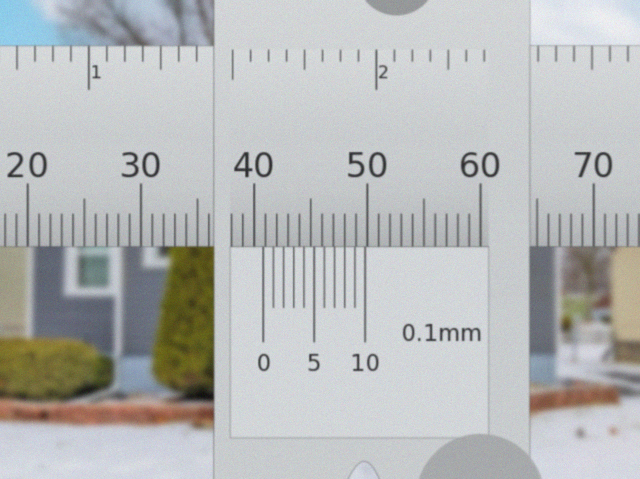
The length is 40.8
